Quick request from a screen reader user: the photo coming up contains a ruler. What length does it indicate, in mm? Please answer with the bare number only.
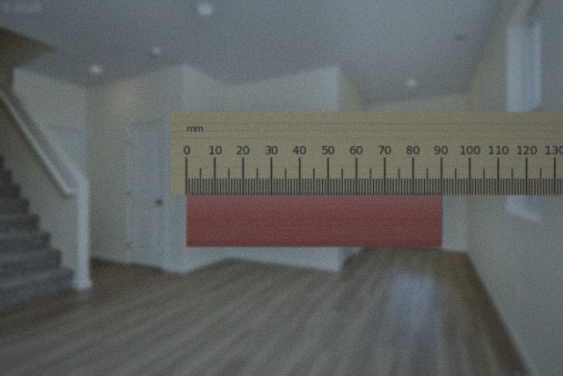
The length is 90
